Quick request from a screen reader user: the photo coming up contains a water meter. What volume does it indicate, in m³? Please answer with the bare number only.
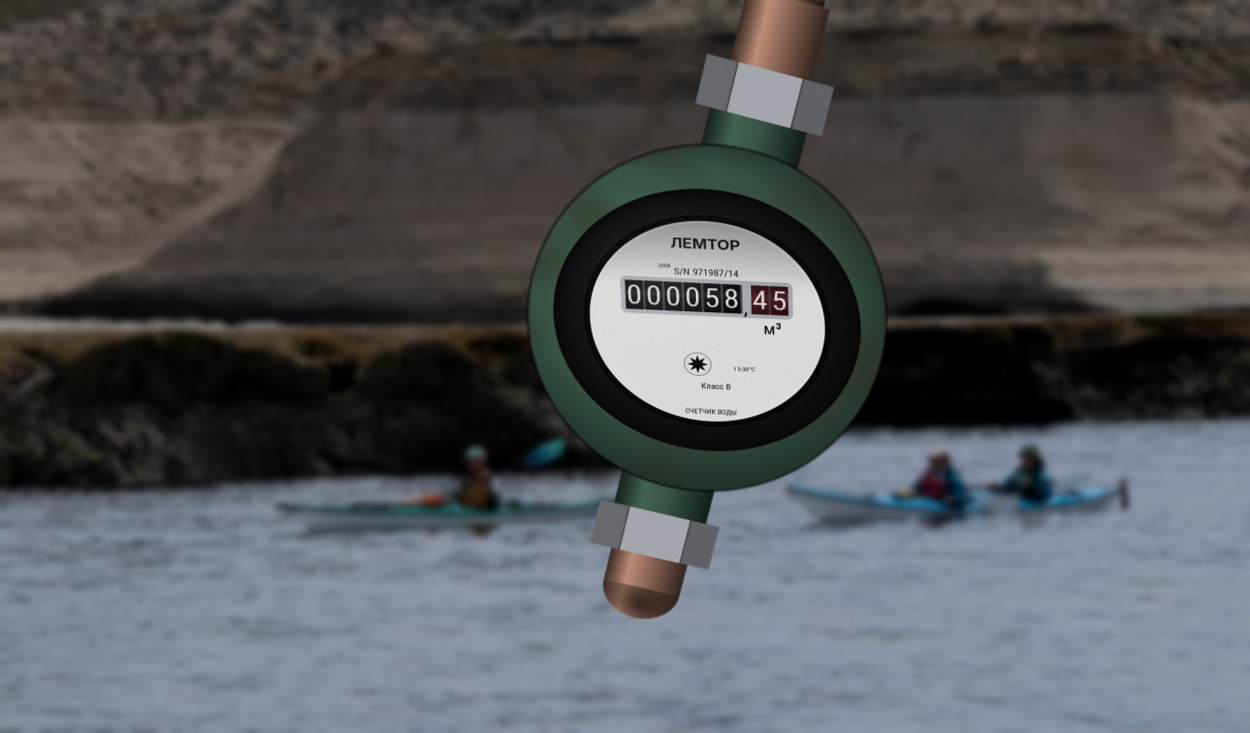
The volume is 58.45
